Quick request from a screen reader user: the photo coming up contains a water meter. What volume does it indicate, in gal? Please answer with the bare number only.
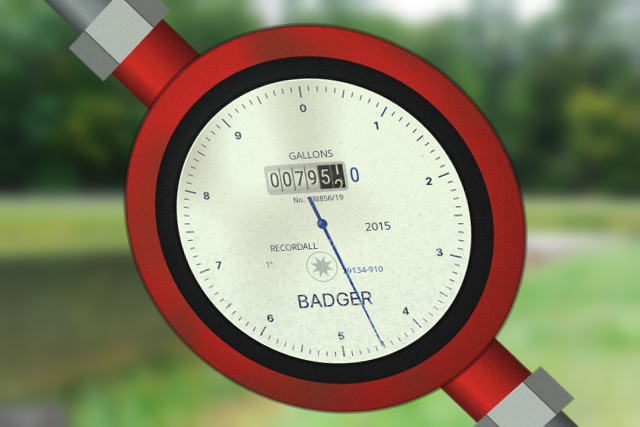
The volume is 79514.5
